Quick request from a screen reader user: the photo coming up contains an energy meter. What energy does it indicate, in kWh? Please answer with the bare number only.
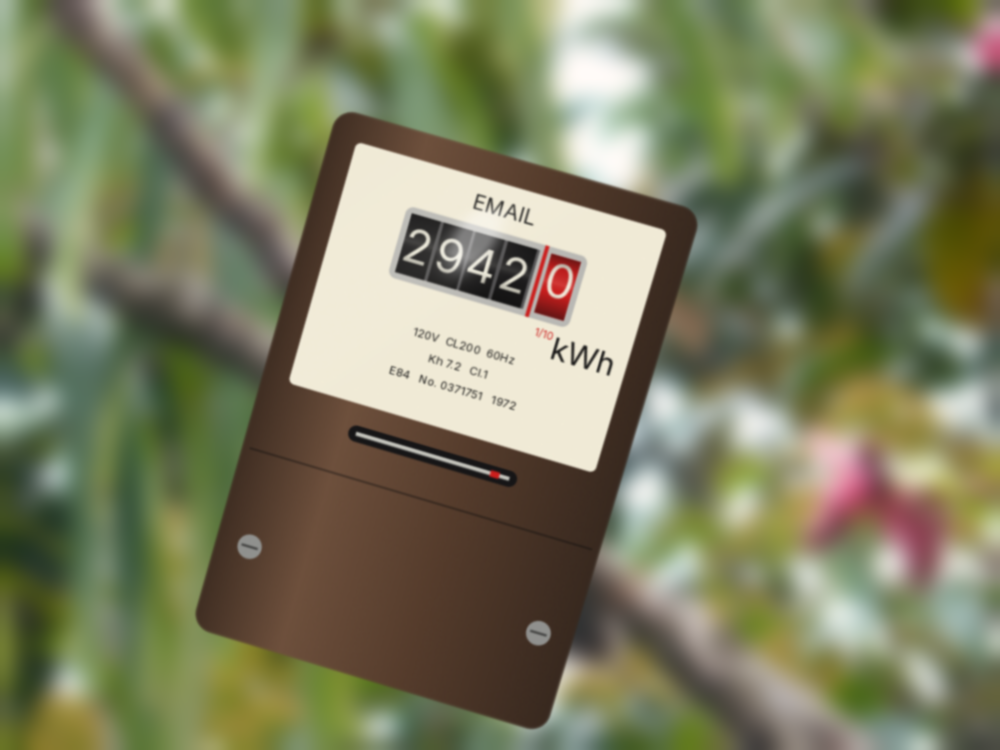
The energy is 2942.0
